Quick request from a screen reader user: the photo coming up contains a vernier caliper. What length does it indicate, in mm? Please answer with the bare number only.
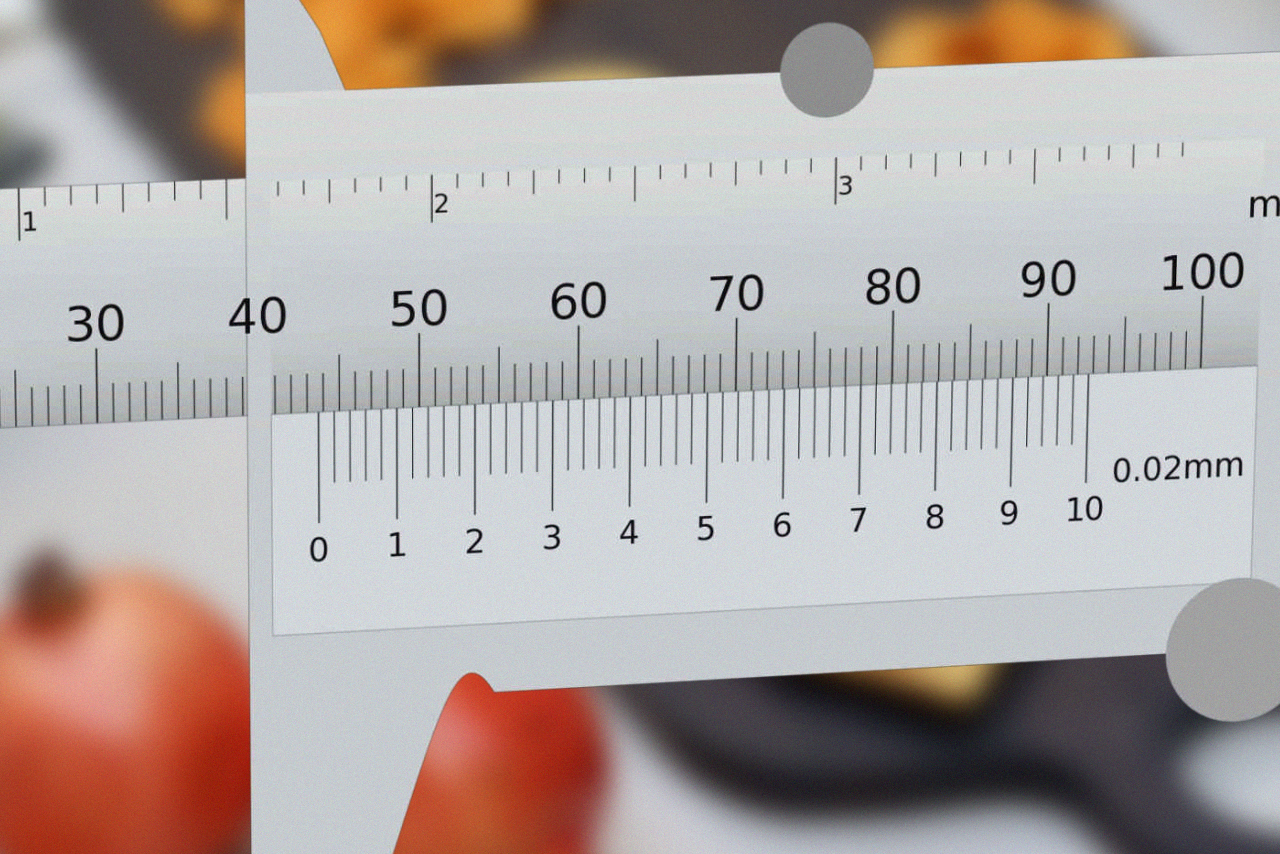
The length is 43.7
